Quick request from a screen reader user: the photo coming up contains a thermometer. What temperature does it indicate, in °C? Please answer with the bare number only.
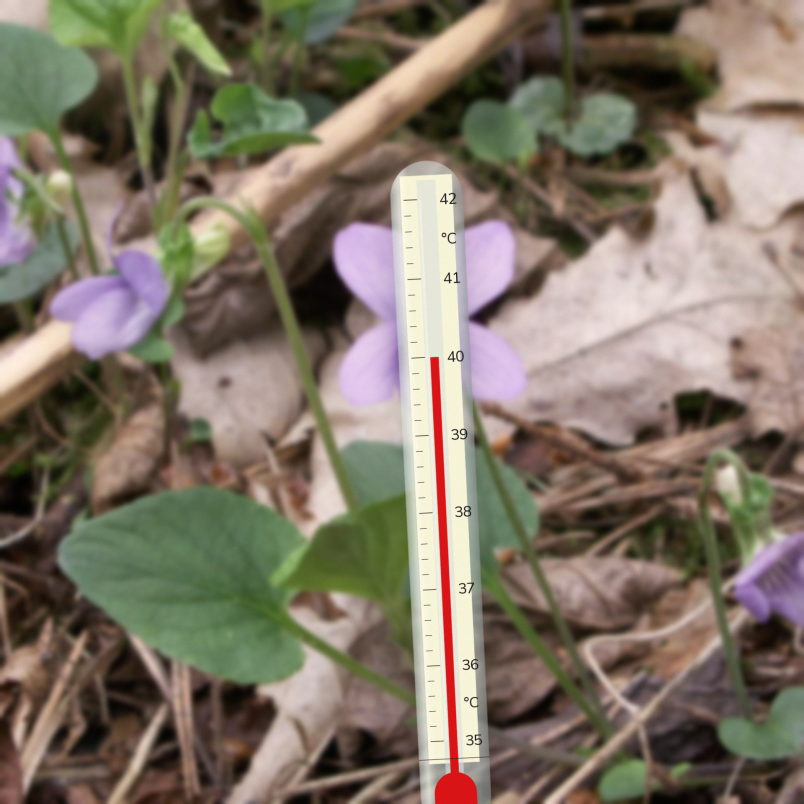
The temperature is 40
